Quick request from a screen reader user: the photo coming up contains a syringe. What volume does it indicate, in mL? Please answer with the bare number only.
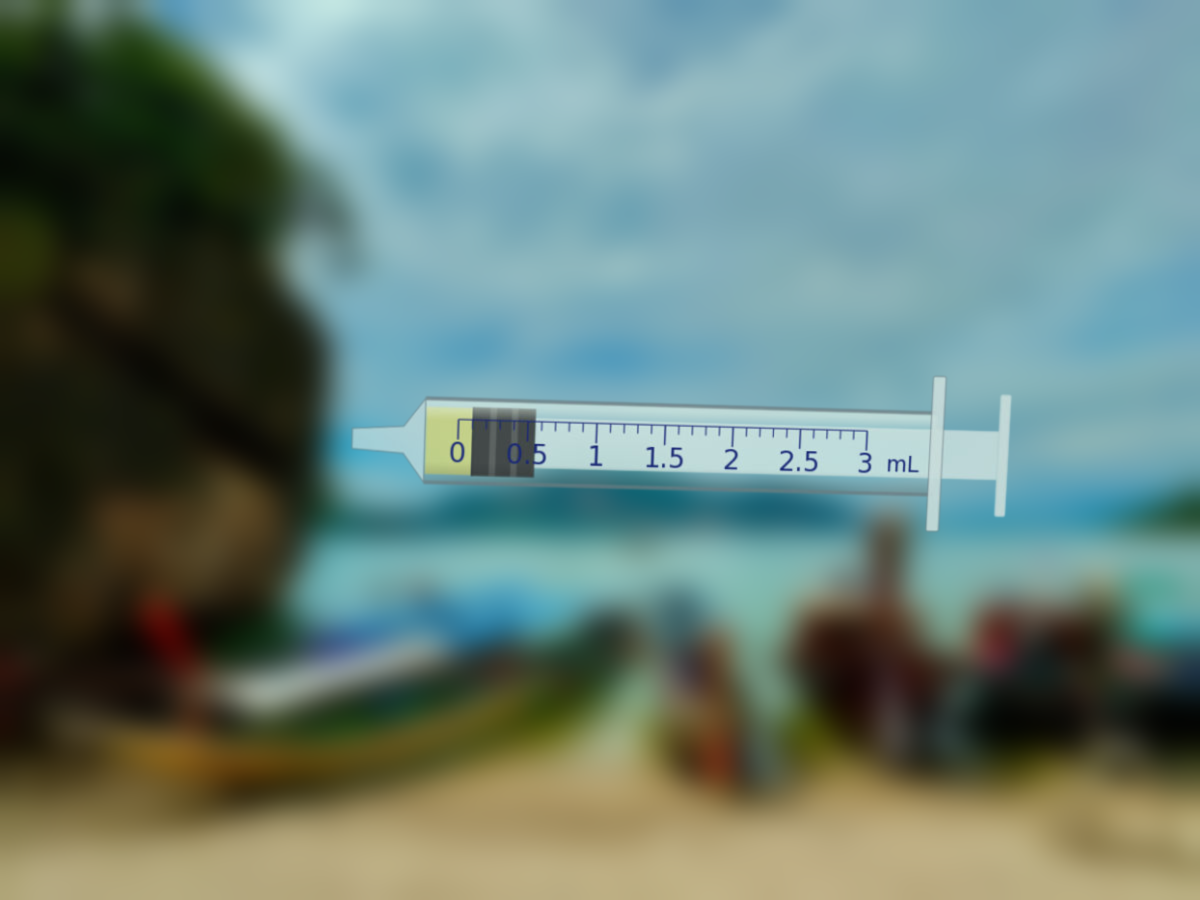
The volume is 0.1
